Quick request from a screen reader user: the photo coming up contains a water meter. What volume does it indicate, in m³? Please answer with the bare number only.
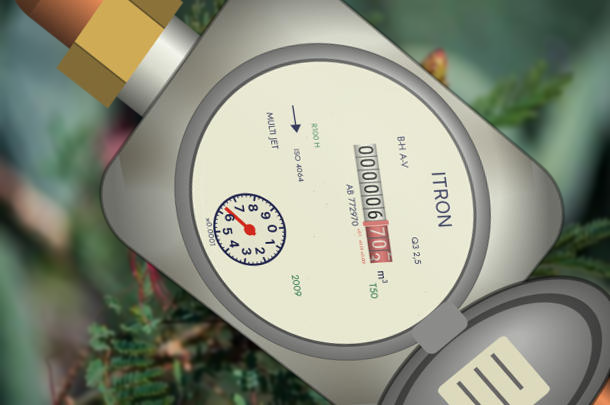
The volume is 6.7026
